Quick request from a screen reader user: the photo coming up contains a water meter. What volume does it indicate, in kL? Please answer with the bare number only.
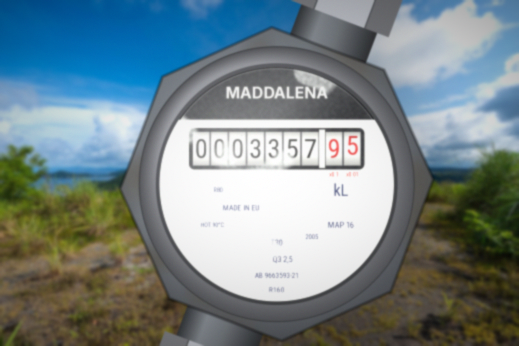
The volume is 3357.95
